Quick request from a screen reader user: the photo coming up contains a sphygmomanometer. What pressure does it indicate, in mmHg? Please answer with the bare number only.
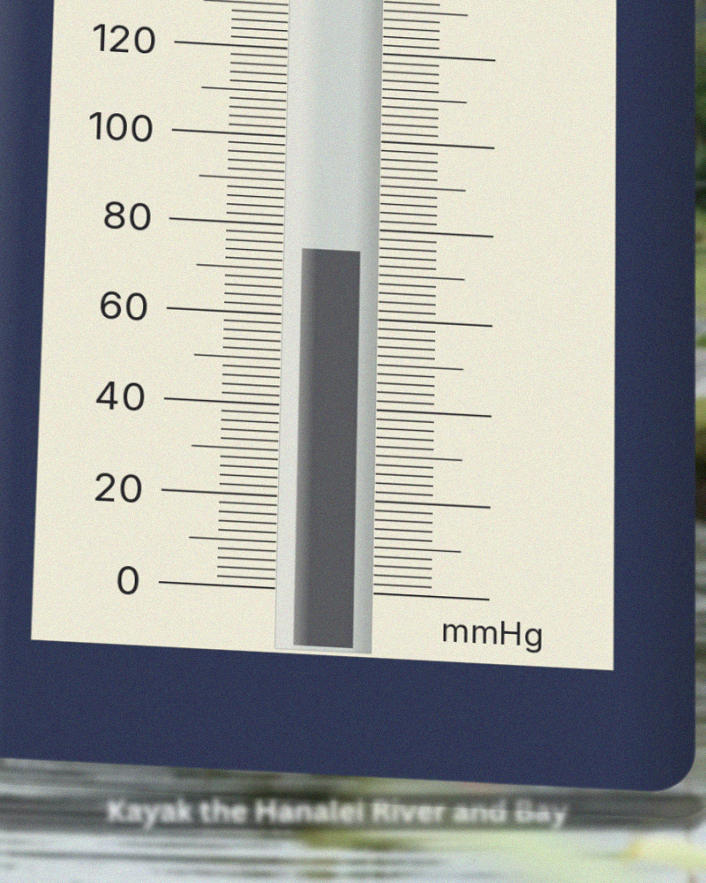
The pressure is 75
